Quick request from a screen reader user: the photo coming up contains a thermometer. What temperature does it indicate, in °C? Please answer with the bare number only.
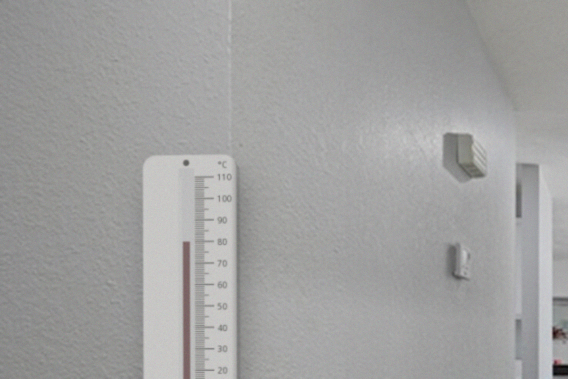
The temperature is 80
